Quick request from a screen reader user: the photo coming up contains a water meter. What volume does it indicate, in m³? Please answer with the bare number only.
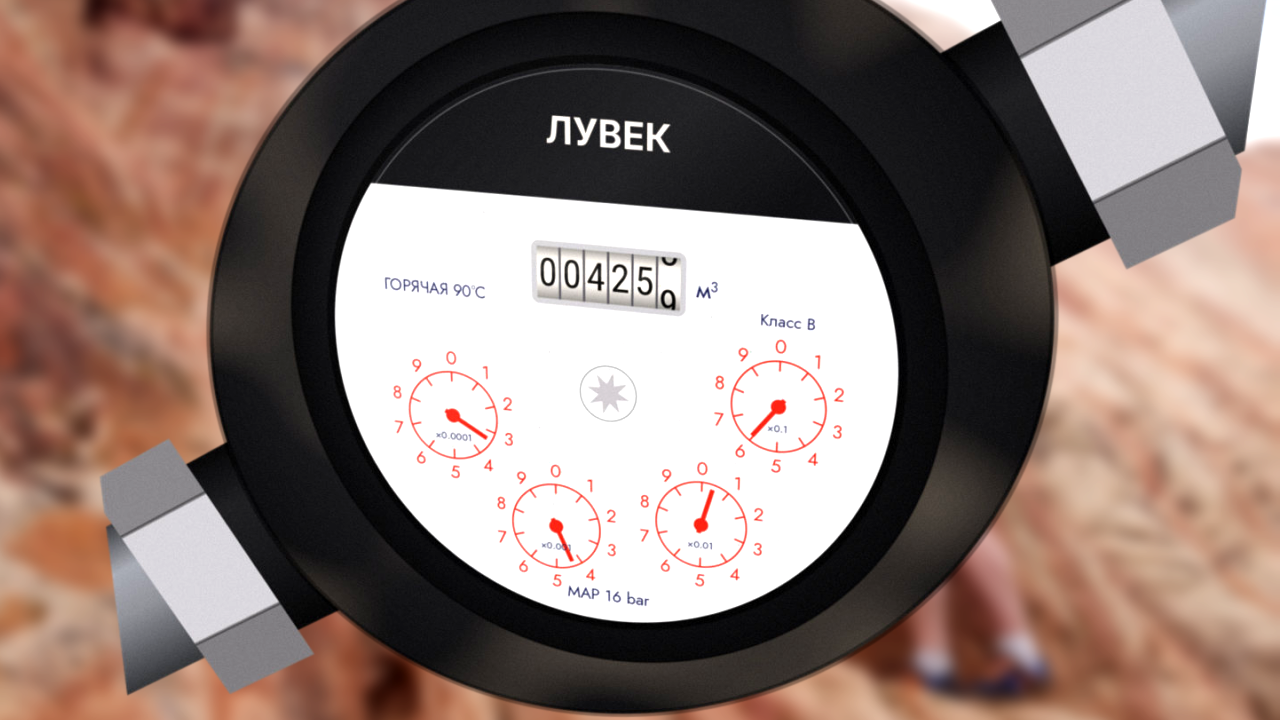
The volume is 4258.6043
